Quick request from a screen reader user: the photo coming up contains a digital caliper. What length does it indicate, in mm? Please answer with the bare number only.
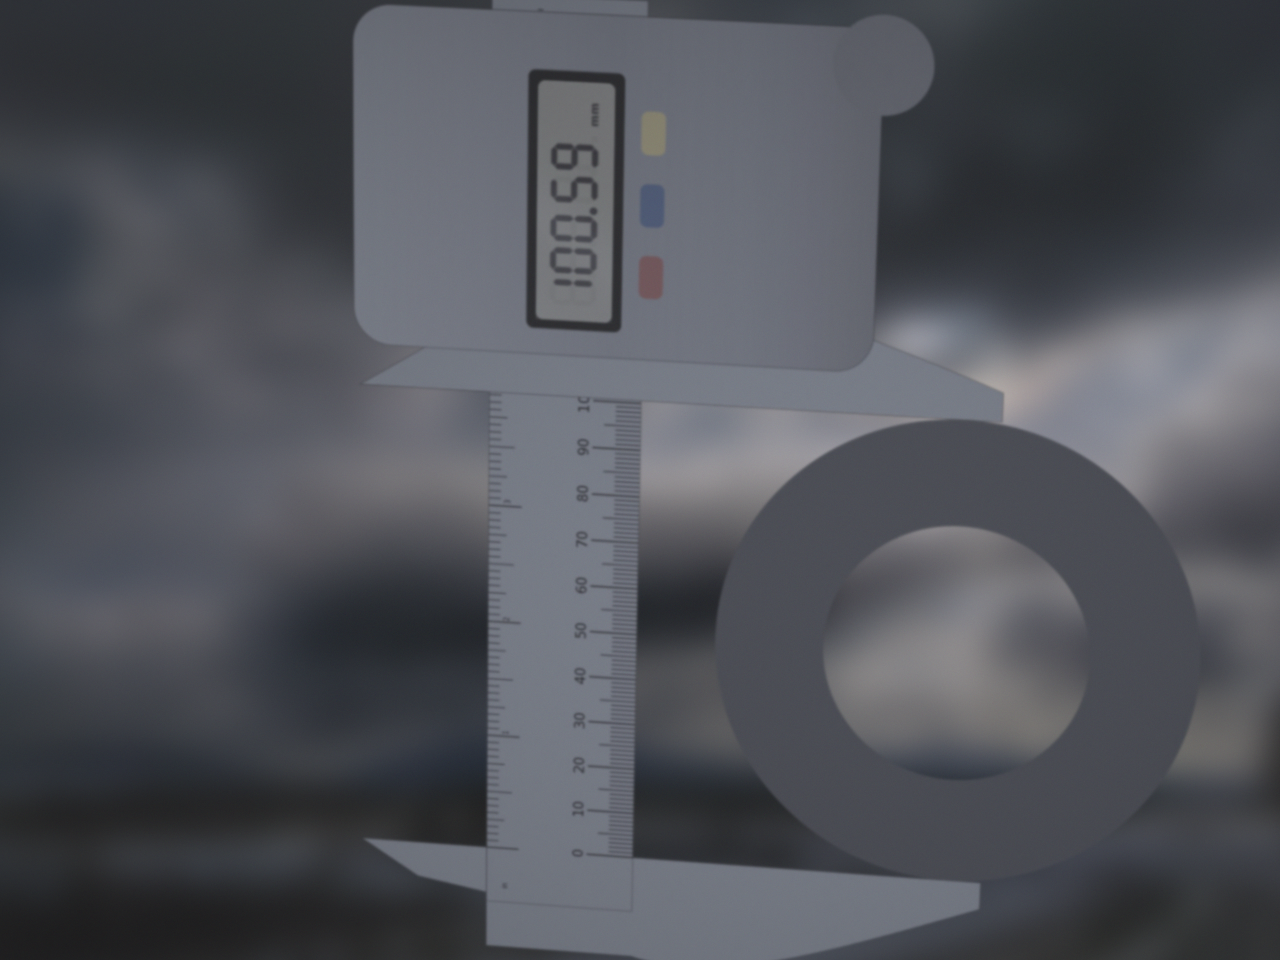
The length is 100.59
